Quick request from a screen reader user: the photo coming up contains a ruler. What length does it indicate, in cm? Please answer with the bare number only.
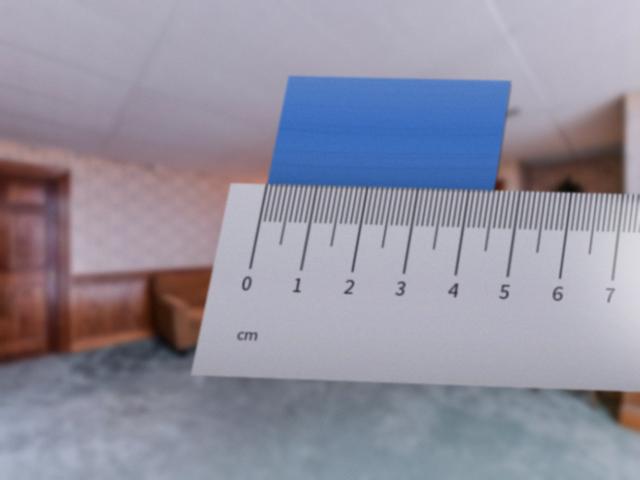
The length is 4.5
